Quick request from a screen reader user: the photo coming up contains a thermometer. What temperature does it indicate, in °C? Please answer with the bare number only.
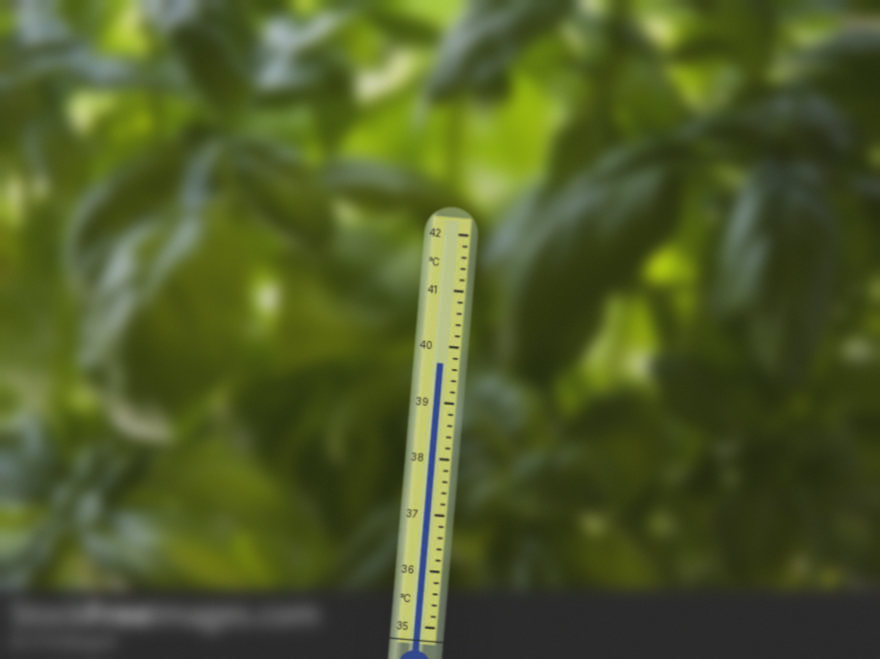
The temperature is 39.7
